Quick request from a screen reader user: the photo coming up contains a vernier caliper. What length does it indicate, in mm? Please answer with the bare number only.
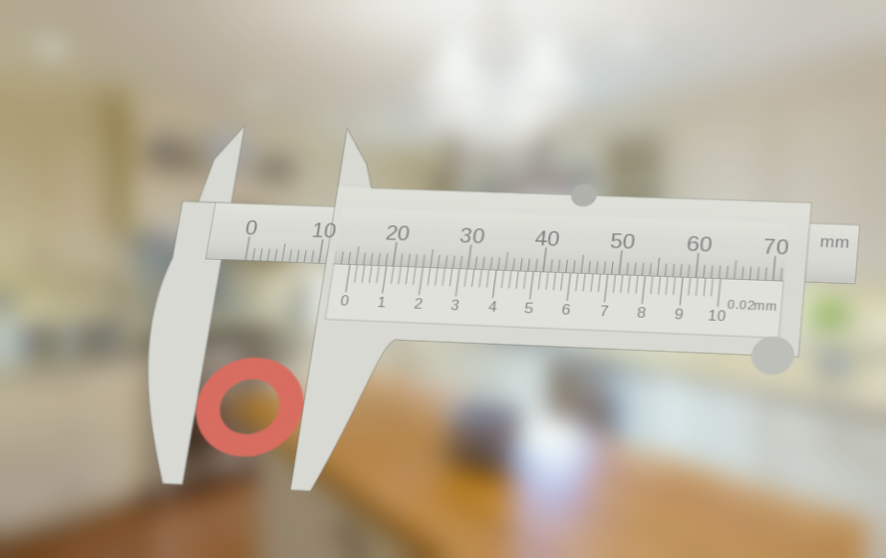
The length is 14.2
